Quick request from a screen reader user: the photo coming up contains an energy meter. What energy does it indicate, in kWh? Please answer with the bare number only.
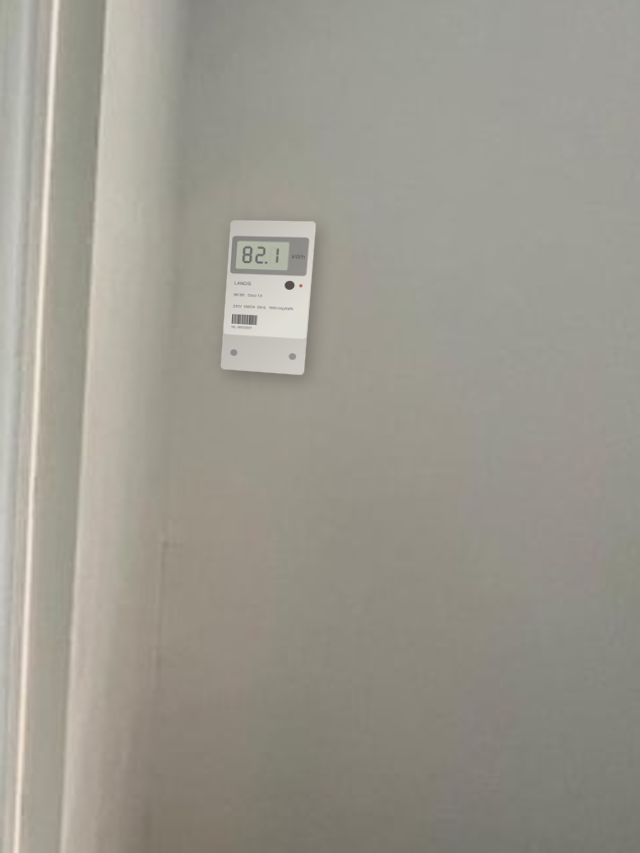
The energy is 82.1
